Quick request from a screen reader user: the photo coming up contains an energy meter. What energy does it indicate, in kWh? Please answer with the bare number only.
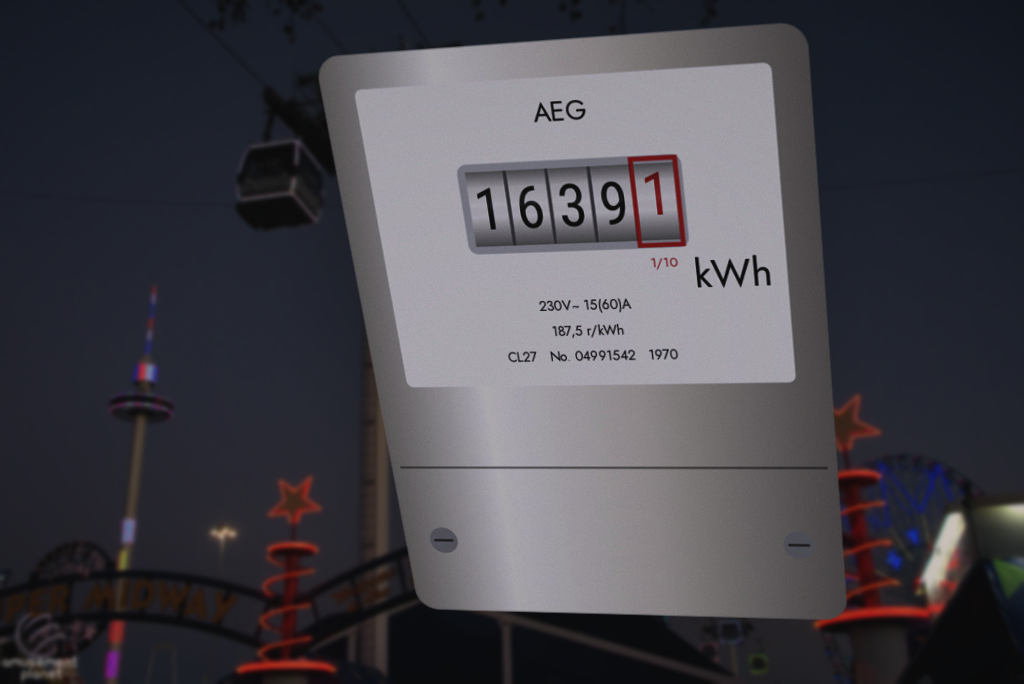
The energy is 1639.1
